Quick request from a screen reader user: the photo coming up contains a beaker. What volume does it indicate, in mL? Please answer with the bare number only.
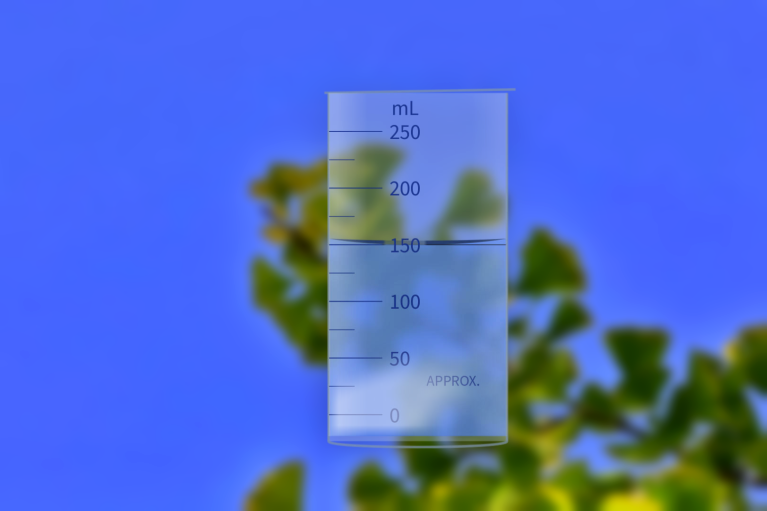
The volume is 150
